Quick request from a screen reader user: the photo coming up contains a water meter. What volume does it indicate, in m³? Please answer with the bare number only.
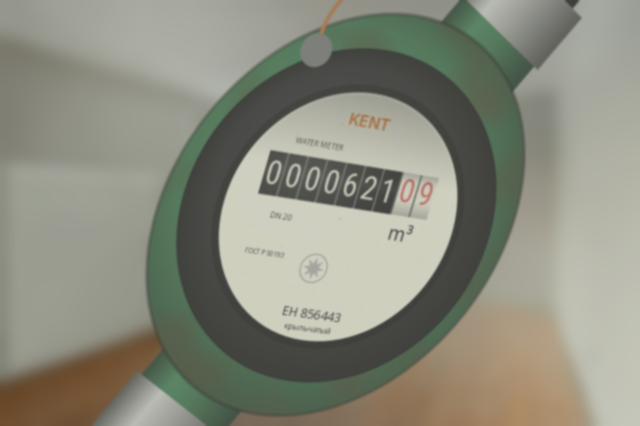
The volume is 621.09
